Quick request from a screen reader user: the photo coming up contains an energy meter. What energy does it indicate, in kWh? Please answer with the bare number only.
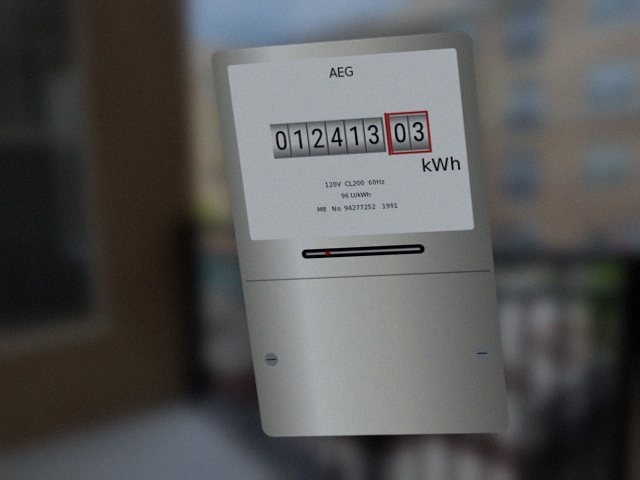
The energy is 12413.03
